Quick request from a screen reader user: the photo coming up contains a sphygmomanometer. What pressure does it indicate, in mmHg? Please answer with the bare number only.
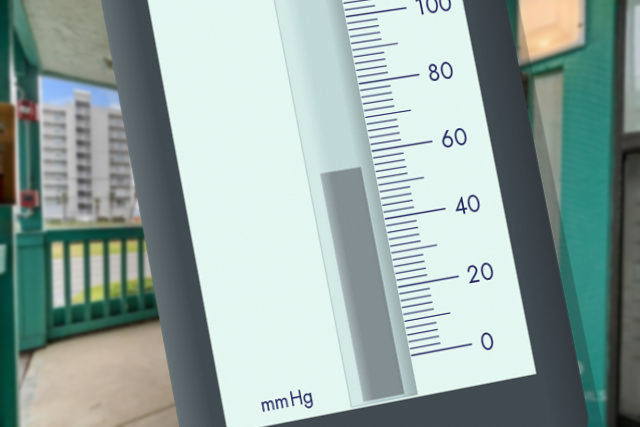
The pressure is 56
